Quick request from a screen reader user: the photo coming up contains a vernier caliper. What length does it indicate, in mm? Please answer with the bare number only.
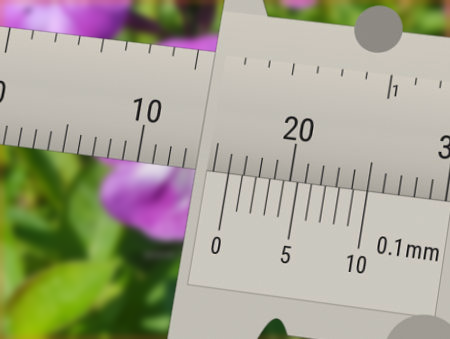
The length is 16.0
